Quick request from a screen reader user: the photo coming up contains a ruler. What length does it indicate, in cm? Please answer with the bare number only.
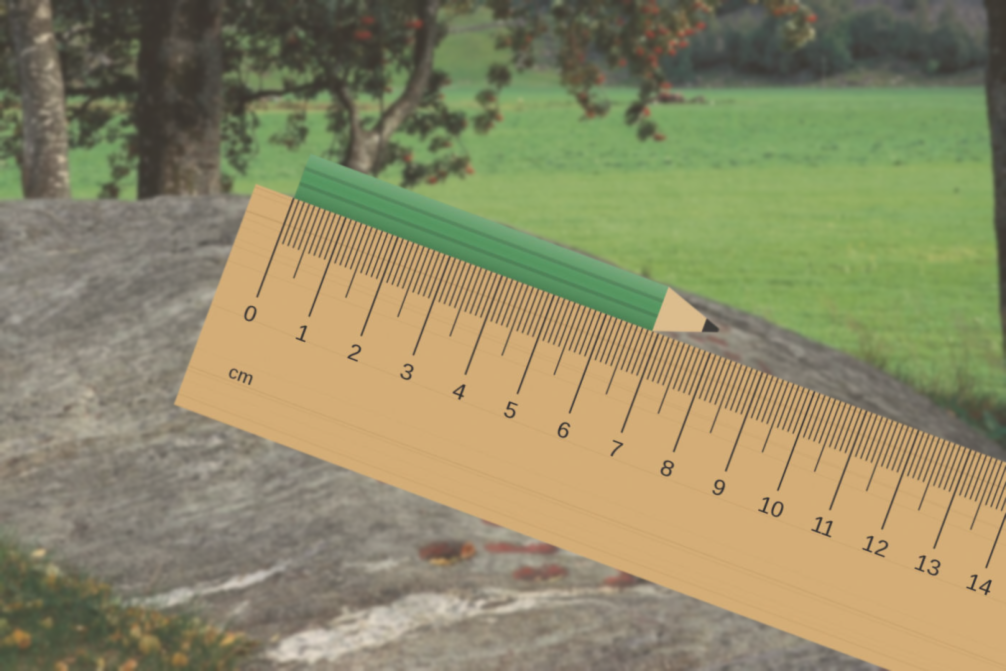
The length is 8
